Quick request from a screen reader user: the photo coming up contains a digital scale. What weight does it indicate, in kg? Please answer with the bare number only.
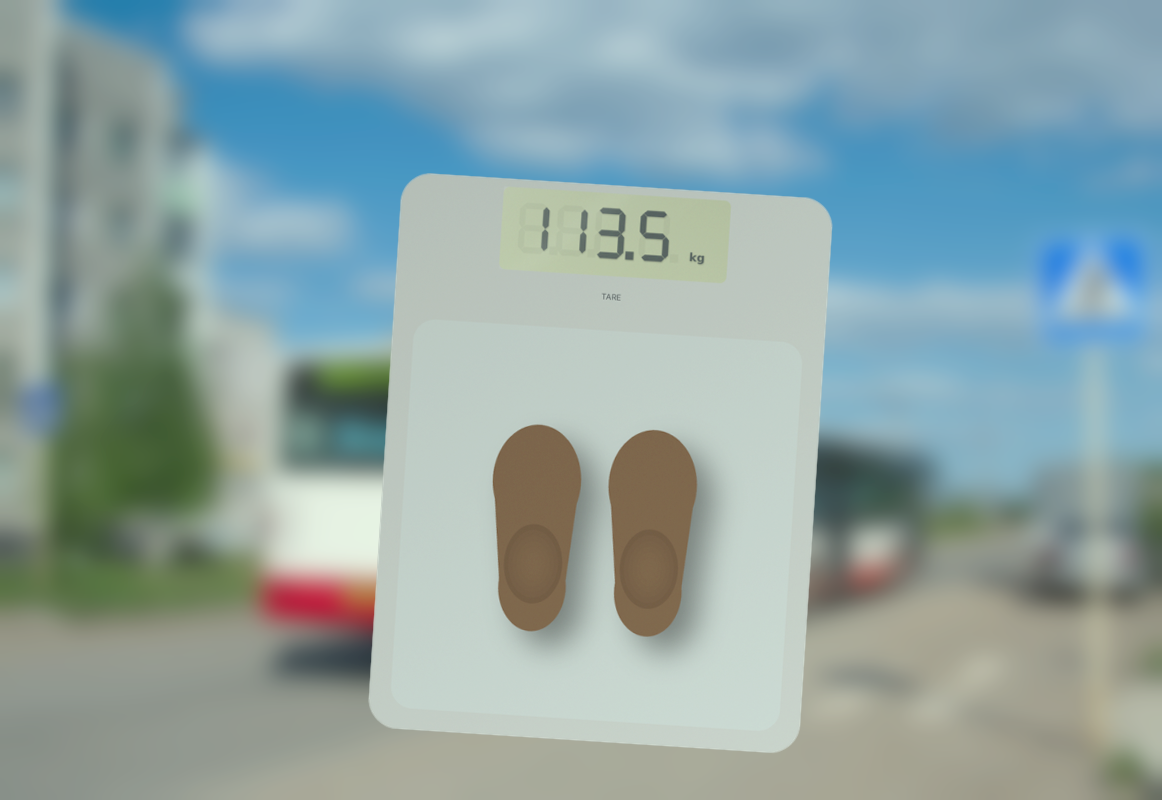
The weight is 113.5
